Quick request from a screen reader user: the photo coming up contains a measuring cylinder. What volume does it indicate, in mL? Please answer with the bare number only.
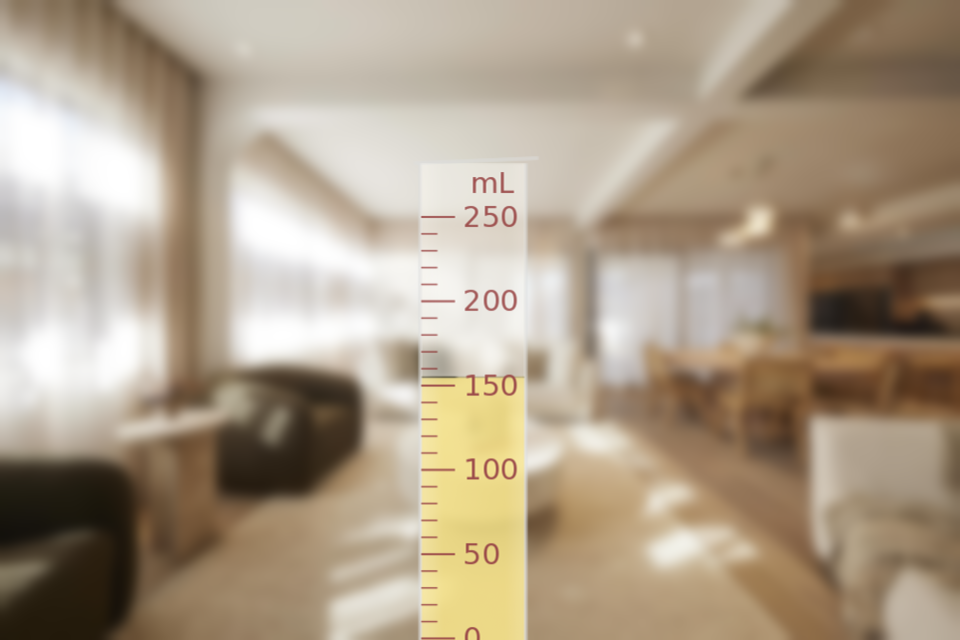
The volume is 155
